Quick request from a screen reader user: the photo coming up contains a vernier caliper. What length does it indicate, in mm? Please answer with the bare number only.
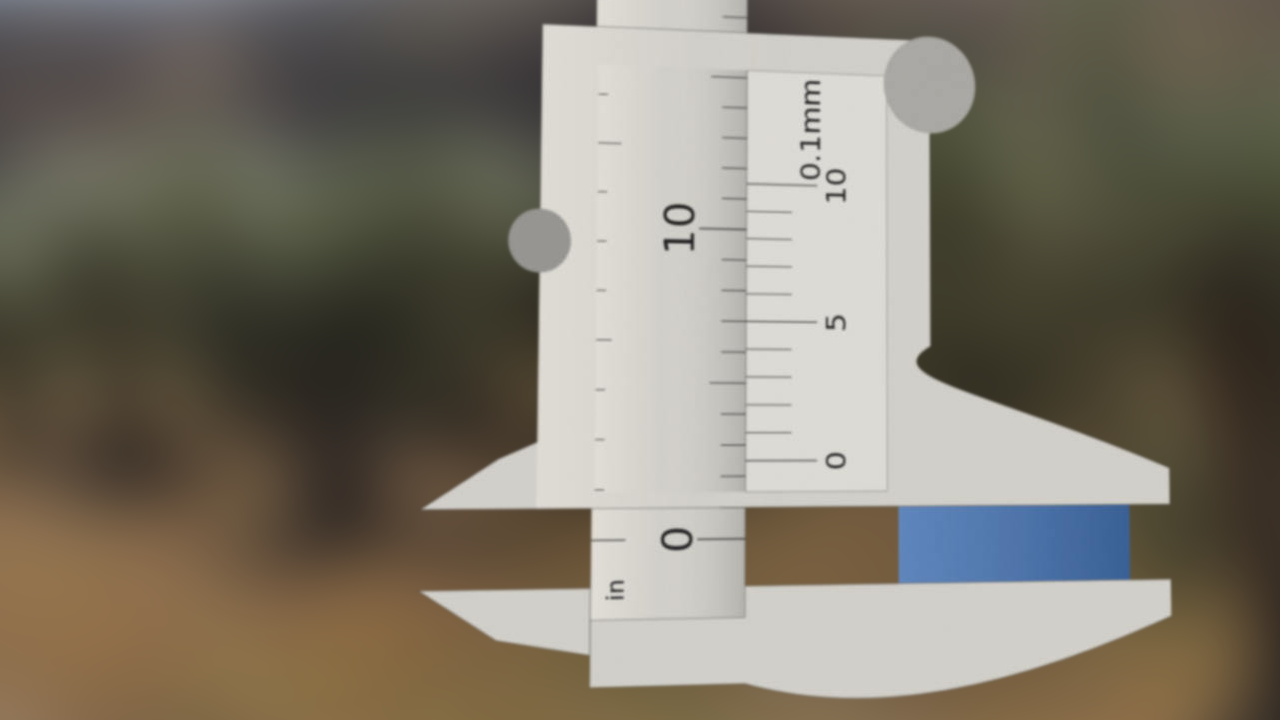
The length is 2.5
